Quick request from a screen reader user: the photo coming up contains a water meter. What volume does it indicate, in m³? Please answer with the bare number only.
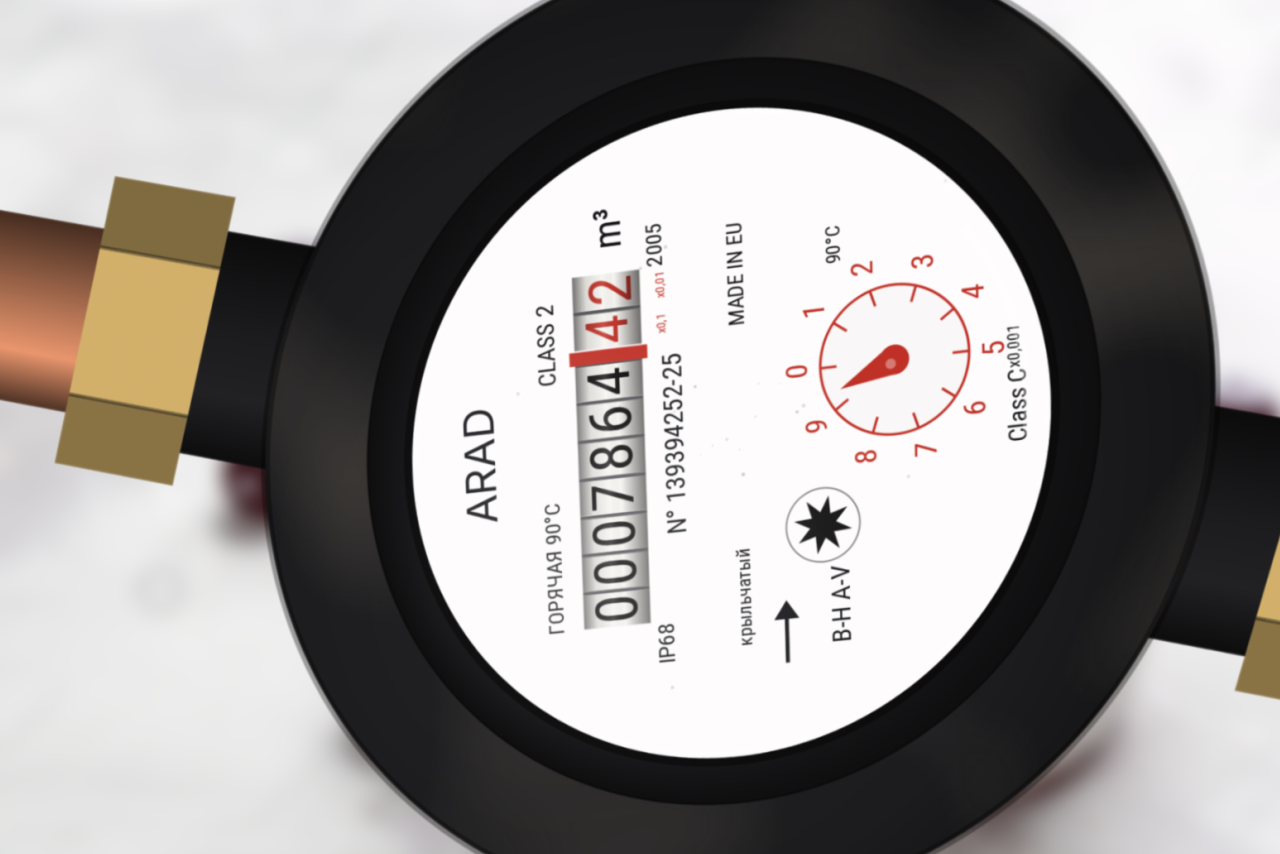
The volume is 7864.419
